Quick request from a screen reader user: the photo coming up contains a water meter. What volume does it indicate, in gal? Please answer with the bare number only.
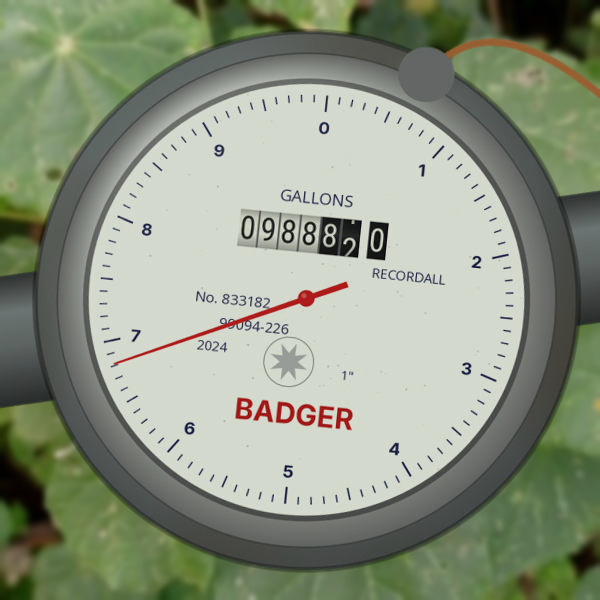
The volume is 988816.8
